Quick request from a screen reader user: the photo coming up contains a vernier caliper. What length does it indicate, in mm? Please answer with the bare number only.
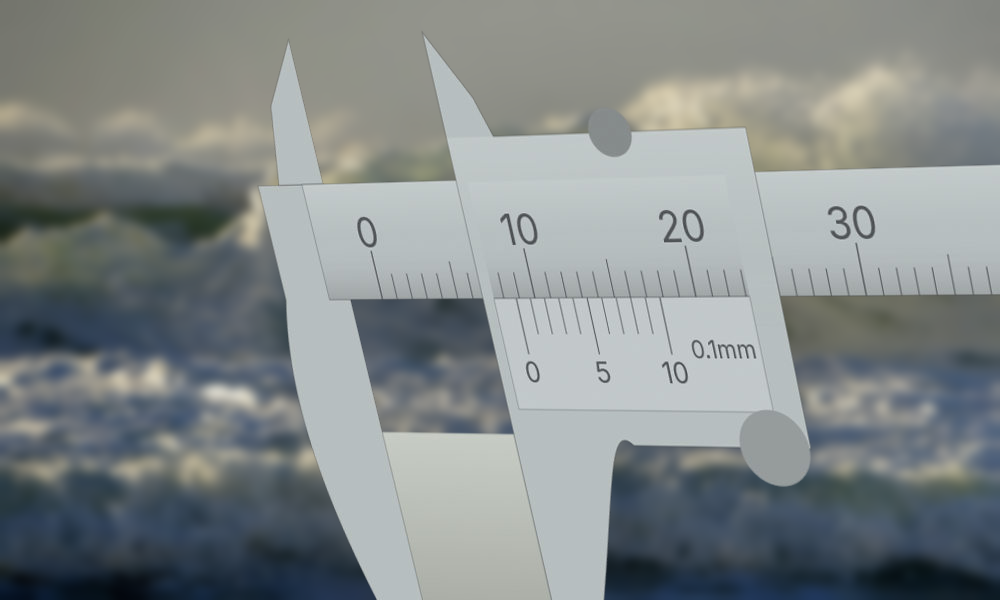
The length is 8.8
